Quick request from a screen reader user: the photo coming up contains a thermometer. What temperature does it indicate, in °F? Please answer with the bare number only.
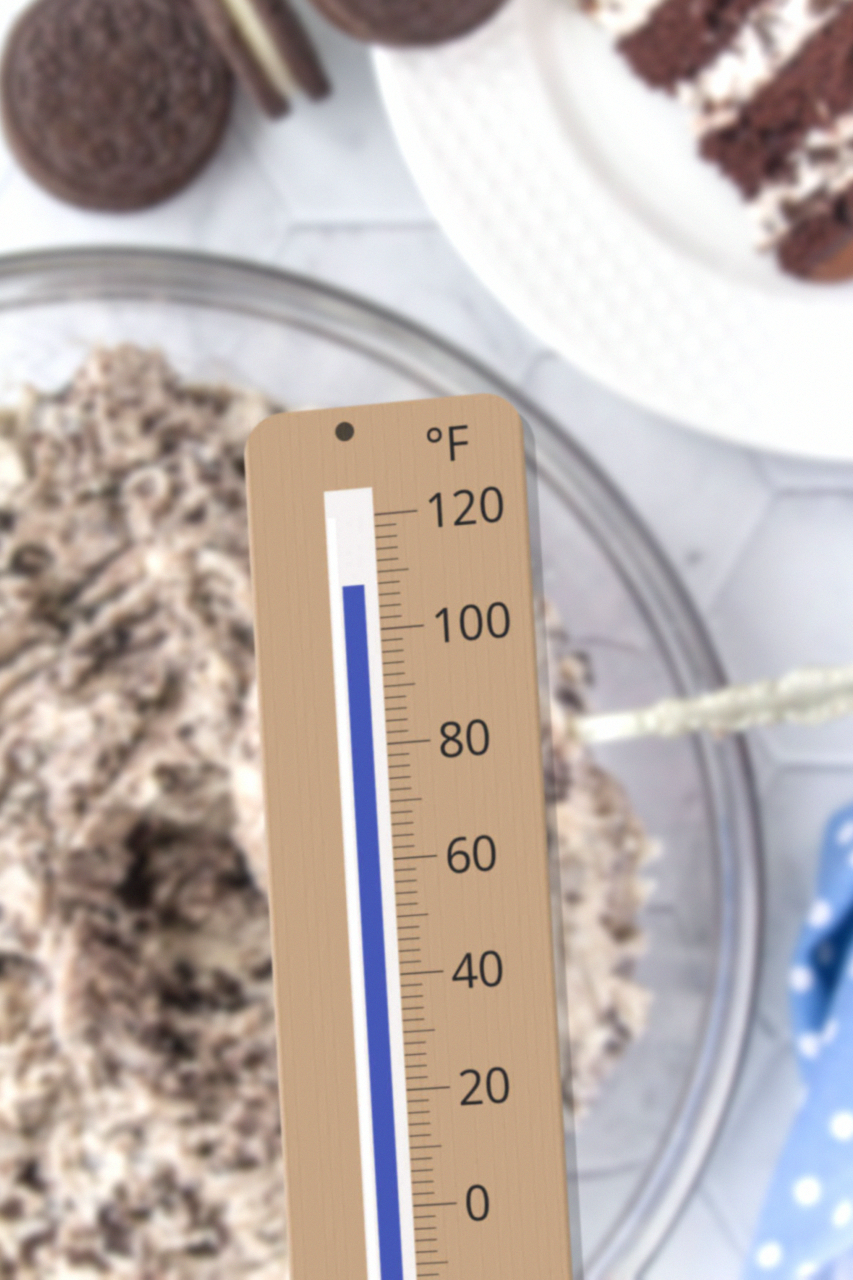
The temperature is 108
